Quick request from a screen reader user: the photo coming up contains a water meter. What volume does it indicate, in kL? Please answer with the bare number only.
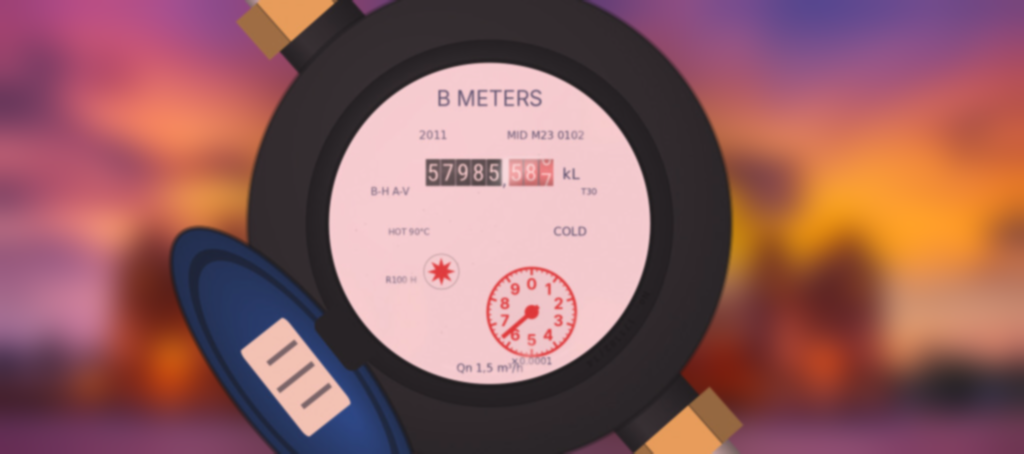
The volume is 57985.5866
